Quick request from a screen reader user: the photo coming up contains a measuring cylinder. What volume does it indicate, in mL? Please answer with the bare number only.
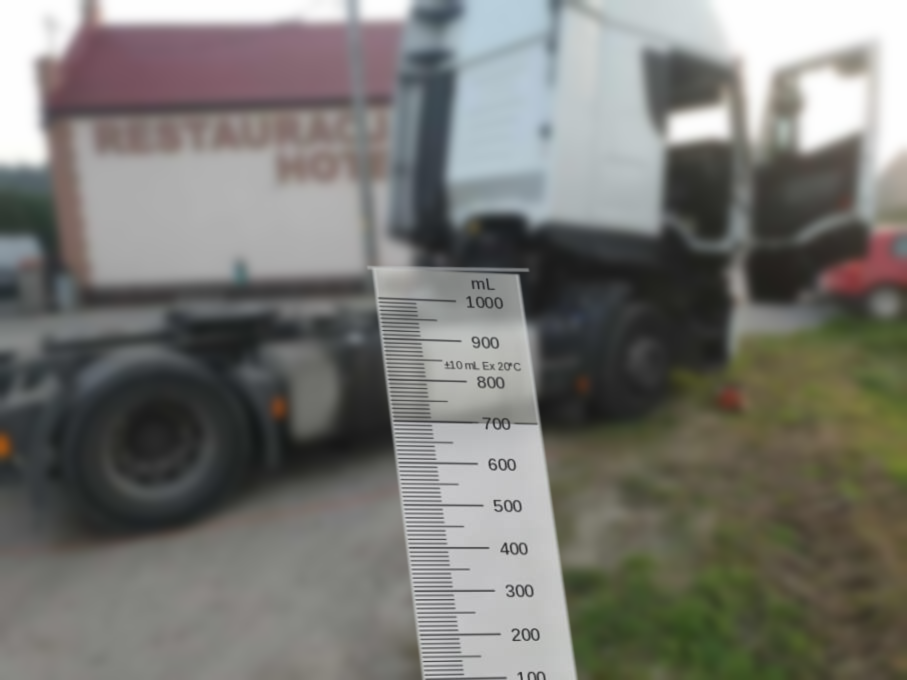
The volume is 700
